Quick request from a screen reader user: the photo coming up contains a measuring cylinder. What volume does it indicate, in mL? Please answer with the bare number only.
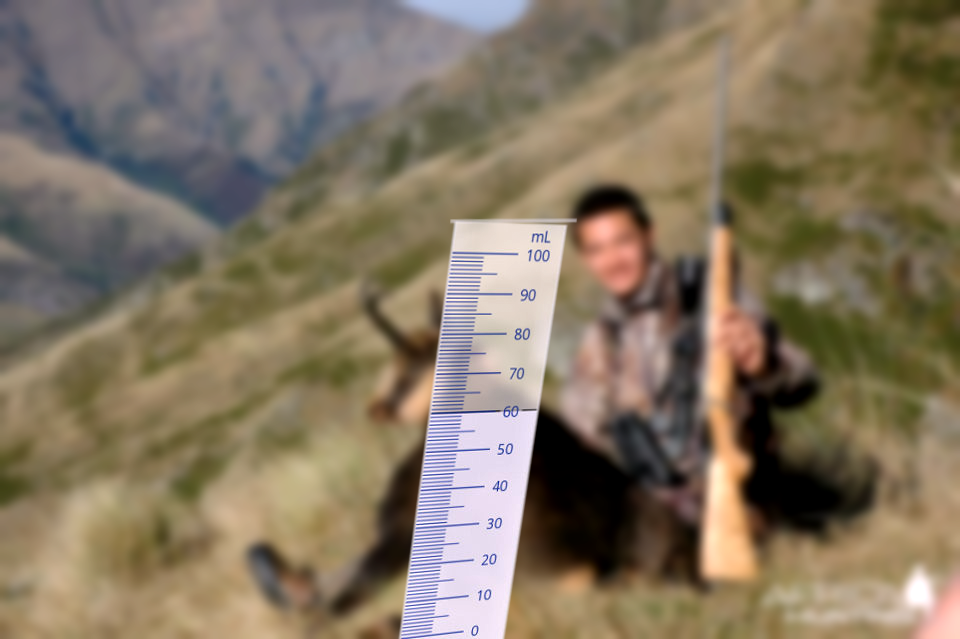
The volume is 60
